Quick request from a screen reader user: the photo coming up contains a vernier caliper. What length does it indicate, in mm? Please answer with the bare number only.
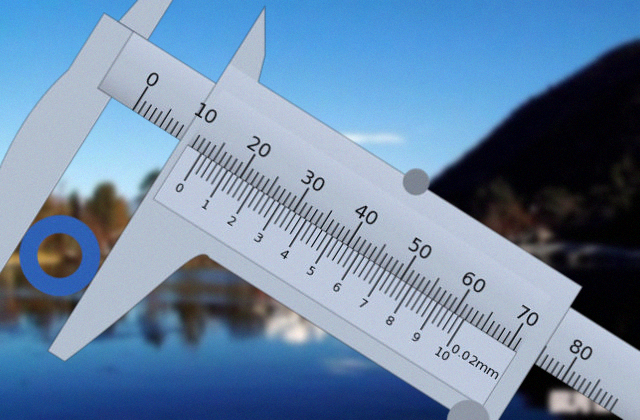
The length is 12.8
